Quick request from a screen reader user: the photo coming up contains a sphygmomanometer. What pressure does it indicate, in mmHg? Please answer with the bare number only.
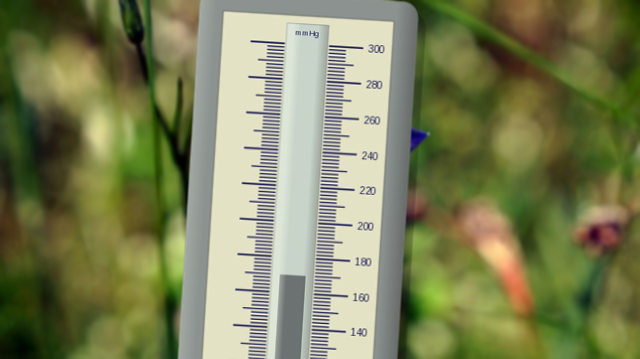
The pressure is 170
